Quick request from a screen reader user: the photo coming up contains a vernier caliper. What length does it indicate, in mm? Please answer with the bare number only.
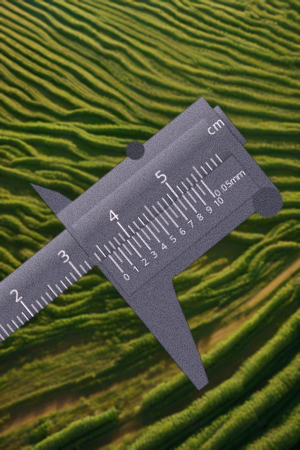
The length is 35.6
